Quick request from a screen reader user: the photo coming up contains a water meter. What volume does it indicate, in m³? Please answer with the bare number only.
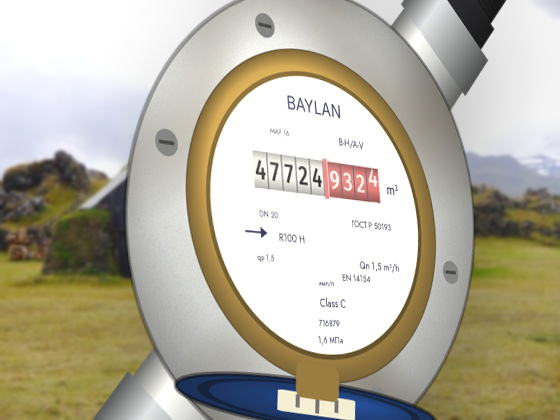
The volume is 47724.9324
